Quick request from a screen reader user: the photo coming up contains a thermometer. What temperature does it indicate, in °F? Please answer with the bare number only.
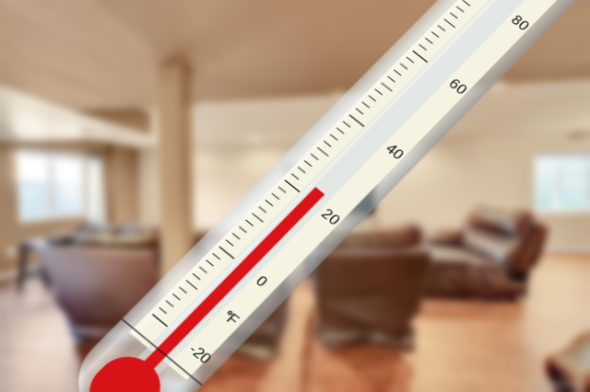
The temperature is 23
